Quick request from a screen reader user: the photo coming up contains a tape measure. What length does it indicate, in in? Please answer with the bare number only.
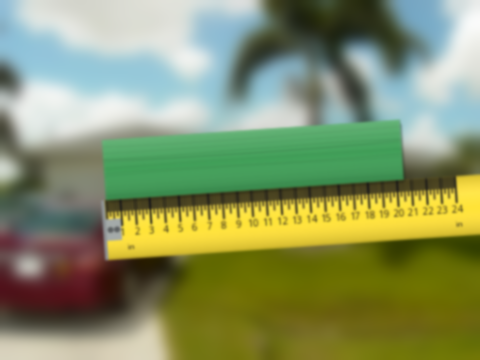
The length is 20.5
